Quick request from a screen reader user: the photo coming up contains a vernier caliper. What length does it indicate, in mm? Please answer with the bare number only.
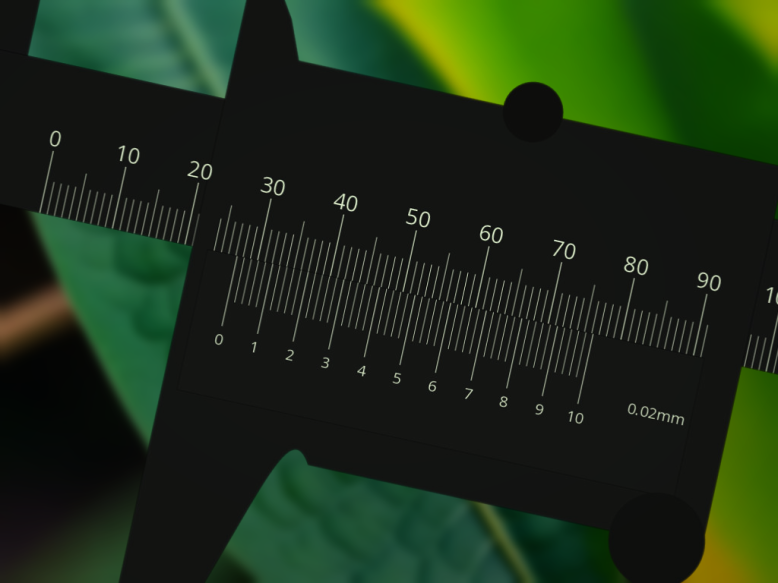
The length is 27.2
